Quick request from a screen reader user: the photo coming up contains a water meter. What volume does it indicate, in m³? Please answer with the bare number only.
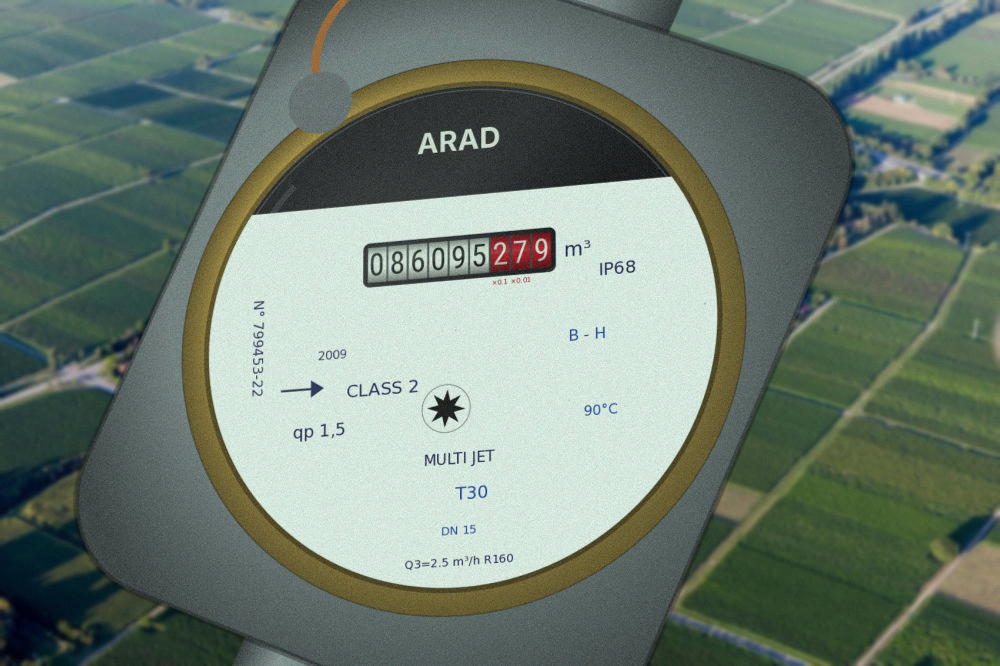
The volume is 86095.279
